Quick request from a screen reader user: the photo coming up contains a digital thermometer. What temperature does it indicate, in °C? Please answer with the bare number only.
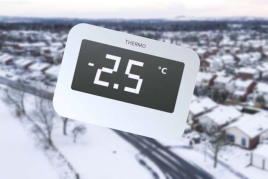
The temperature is -2.5
